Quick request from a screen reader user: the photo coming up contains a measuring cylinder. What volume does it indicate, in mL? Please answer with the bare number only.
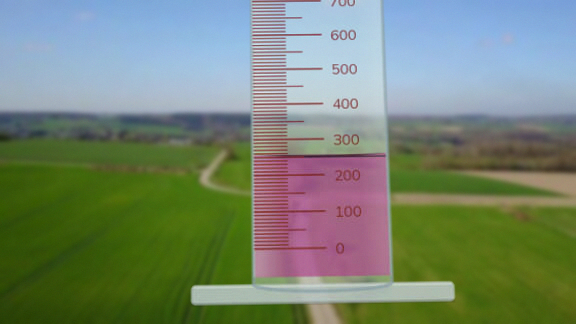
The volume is 250
